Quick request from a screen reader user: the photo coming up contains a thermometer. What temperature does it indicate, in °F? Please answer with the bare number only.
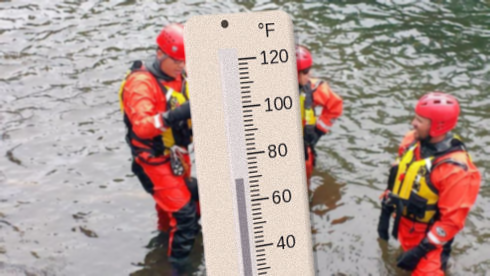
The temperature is 70
